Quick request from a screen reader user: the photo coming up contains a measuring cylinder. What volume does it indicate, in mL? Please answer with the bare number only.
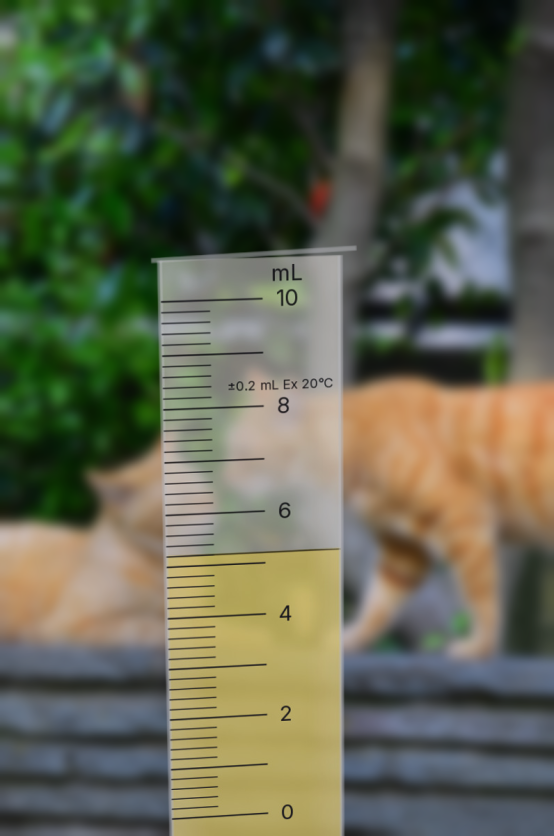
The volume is 5.2
